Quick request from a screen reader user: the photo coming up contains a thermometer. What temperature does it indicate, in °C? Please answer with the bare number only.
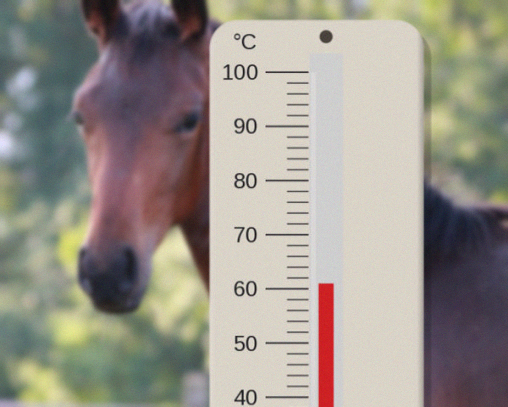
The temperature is 61
